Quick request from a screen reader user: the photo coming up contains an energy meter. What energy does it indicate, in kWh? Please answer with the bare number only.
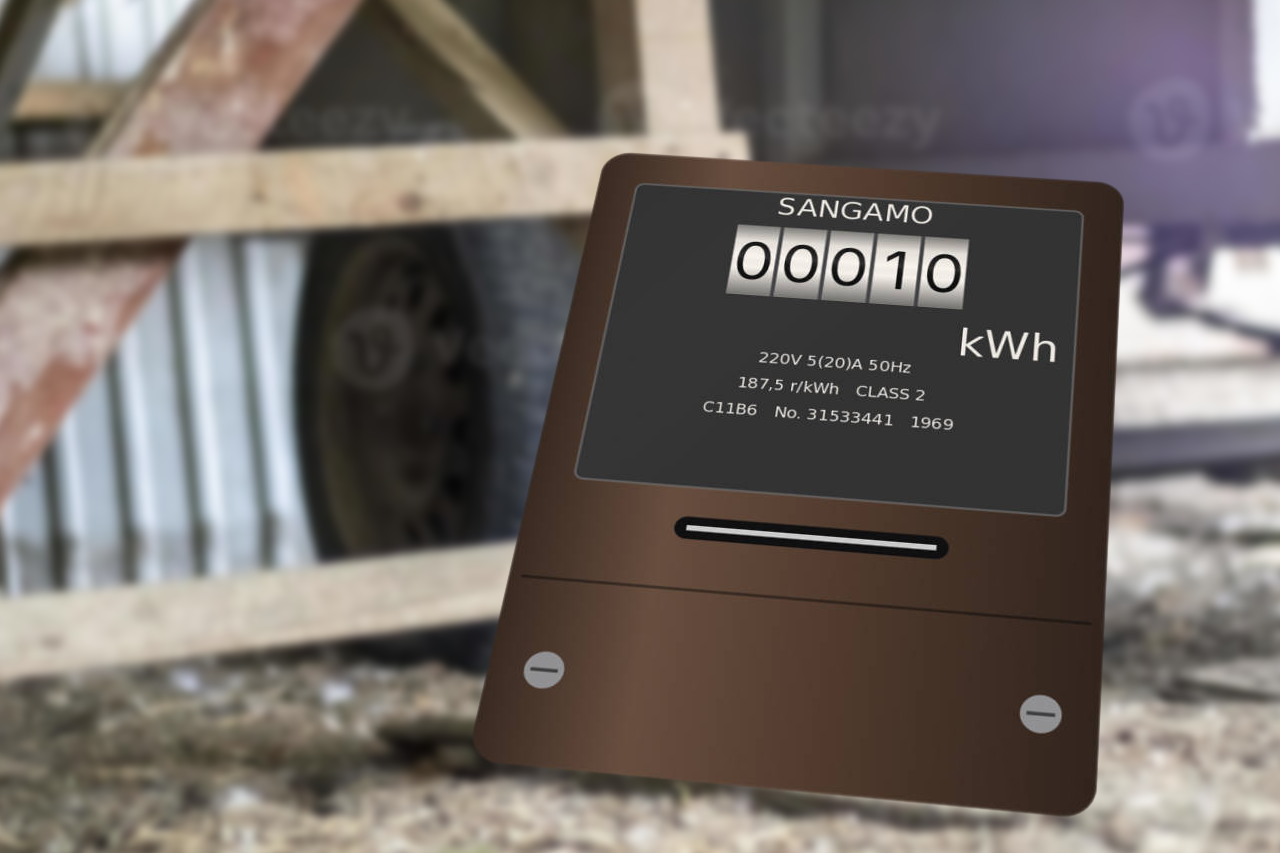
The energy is 10
